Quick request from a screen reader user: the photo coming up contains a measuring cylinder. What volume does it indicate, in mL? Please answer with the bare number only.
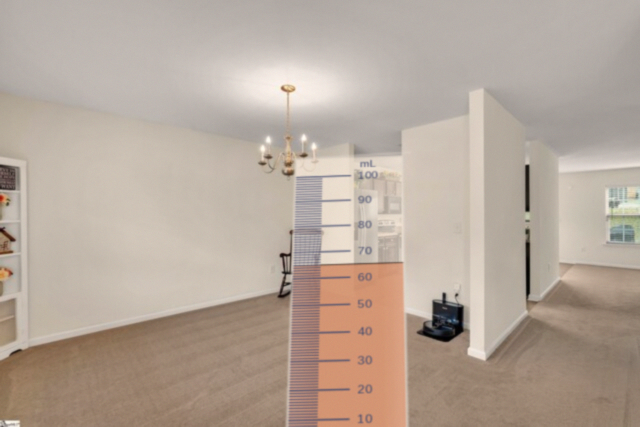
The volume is 65
